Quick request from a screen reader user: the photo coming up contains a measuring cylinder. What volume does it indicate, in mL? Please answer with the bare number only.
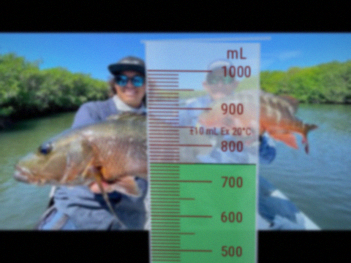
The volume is 750
